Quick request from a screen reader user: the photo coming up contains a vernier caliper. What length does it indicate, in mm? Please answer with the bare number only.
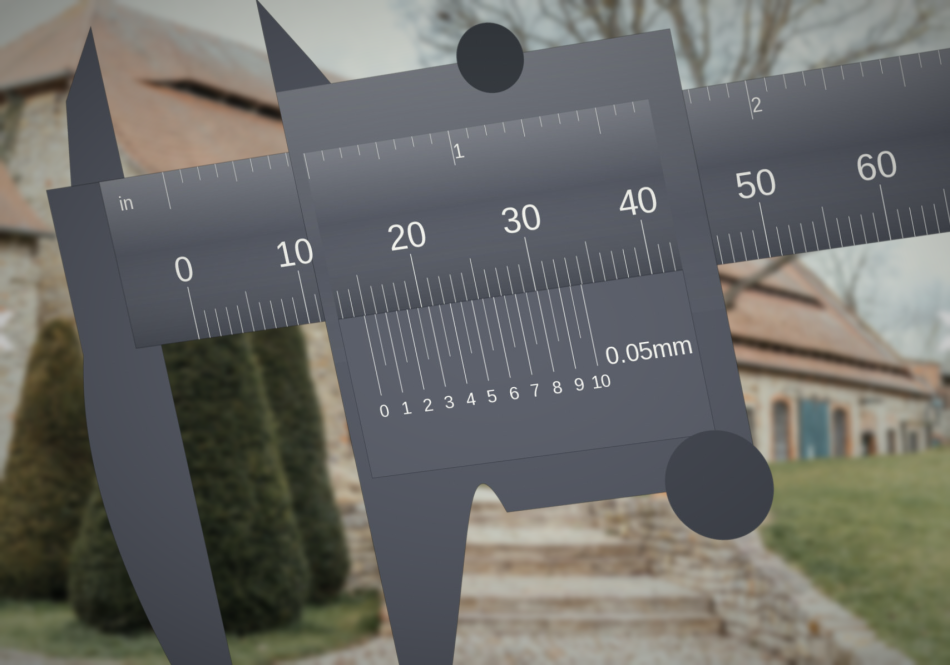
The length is 14.9
